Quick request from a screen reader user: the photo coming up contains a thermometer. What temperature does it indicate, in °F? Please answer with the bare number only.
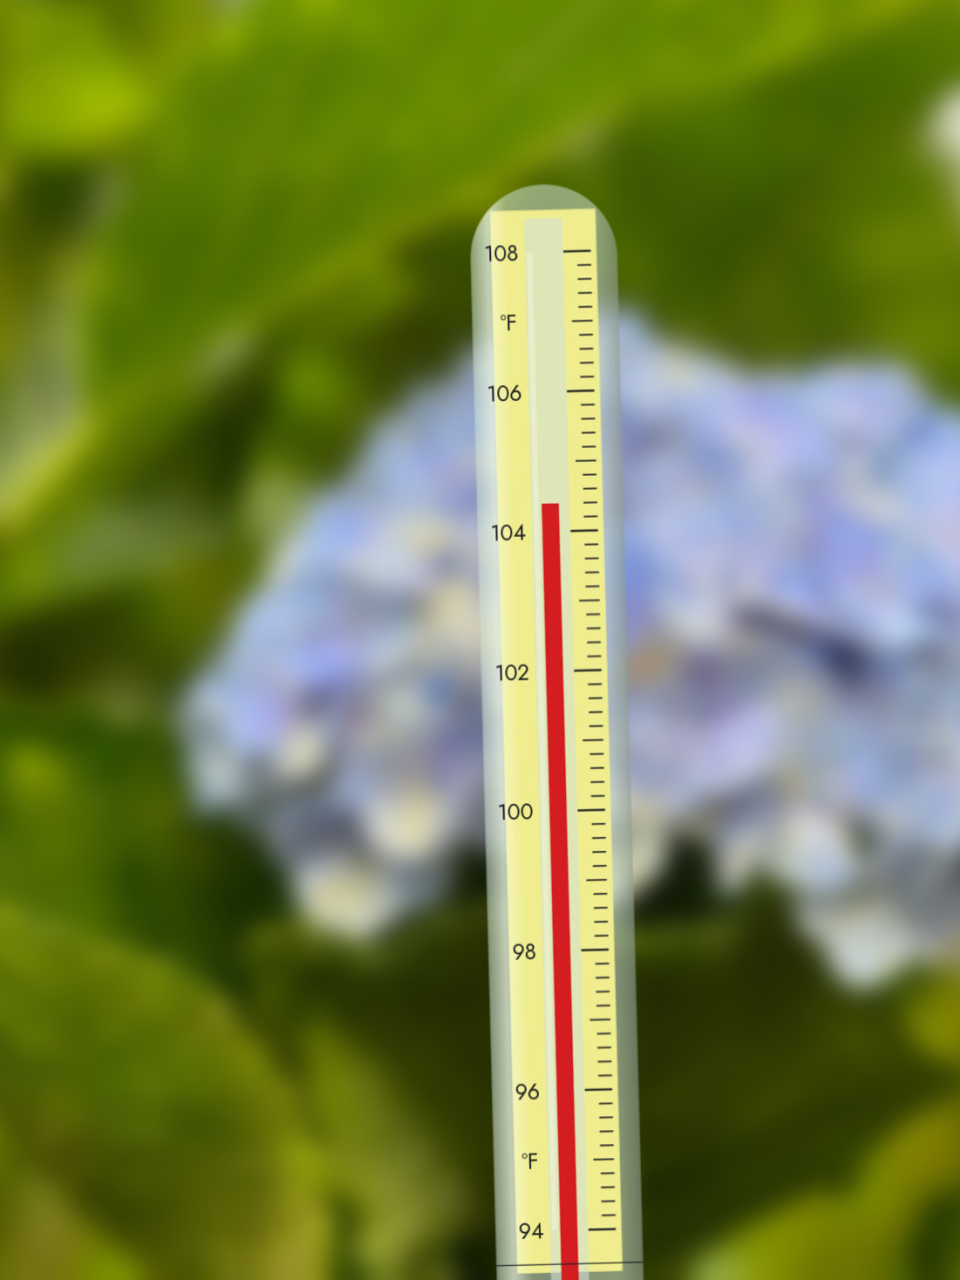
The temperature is 104.4
